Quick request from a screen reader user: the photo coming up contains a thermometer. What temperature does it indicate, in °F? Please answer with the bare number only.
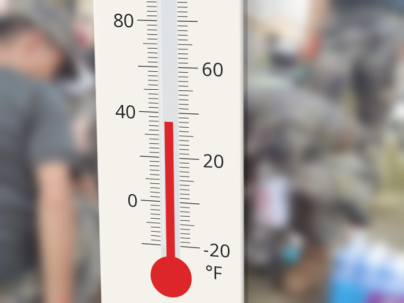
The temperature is 36
